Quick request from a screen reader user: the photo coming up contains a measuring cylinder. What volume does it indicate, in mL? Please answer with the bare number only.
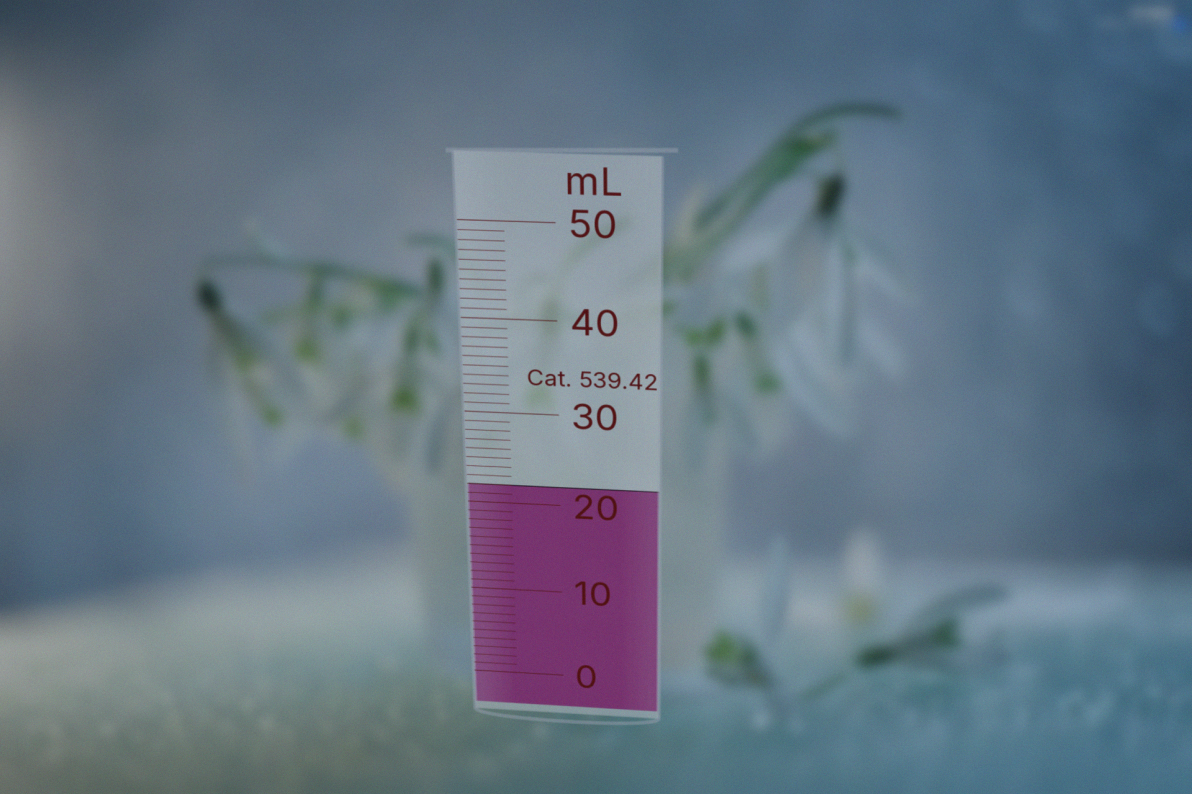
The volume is 22
